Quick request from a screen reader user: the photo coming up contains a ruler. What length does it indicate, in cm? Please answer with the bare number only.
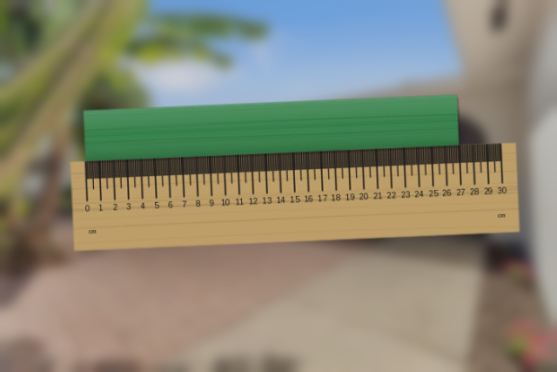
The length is 27
